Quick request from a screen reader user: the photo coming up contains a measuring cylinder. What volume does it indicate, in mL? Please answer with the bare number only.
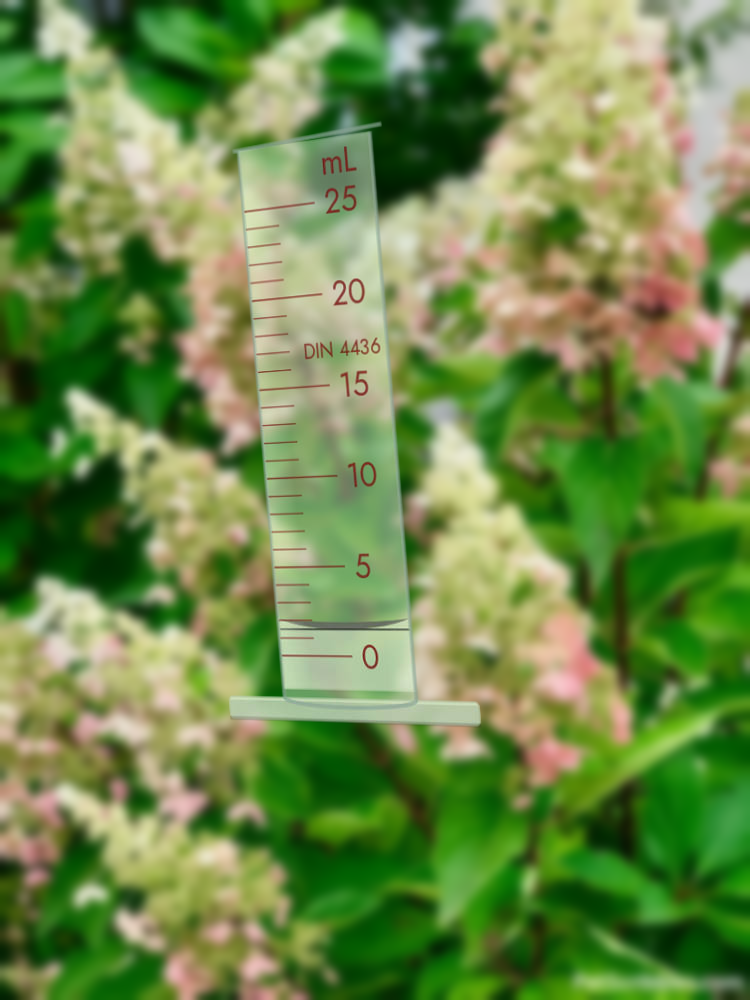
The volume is 1.5
